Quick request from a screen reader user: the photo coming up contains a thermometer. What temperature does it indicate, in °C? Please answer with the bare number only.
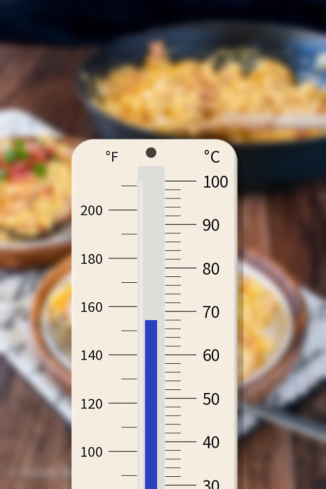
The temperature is 68
